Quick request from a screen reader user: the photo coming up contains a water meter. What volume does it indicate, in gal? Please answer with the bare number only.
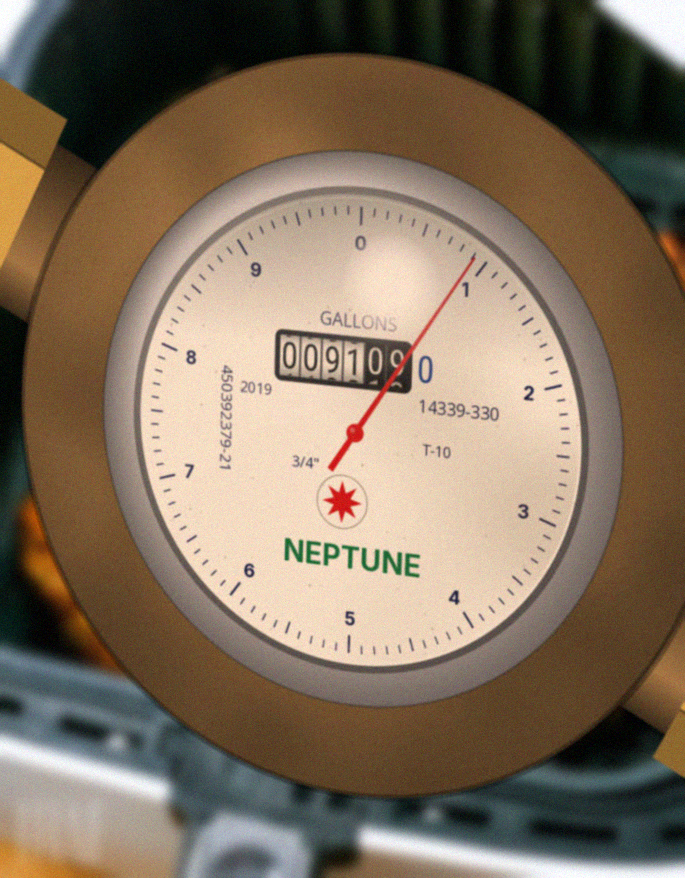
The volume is 91090.9
